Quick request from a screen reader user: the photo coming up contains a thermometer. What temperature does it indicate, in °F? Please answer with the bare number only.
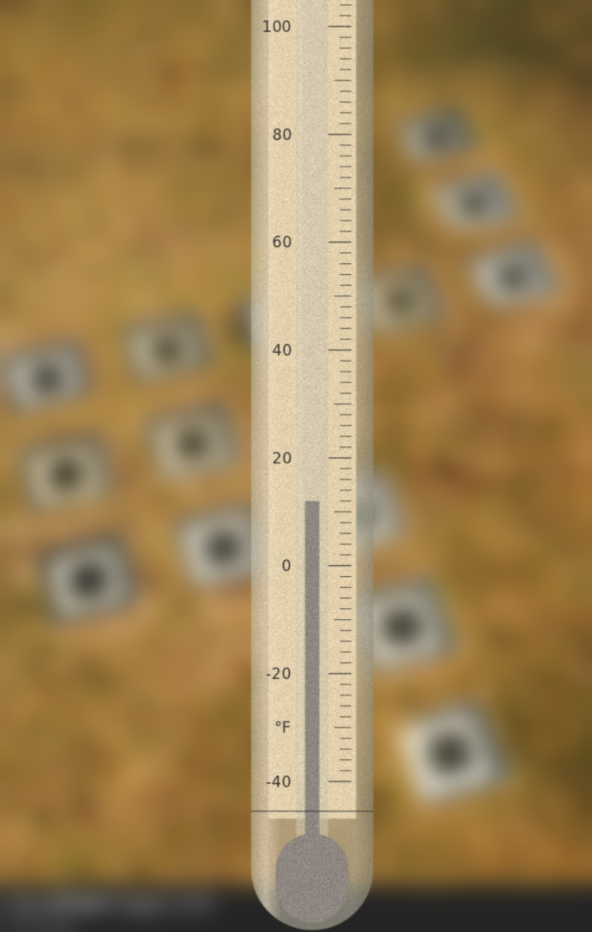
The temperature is 12
